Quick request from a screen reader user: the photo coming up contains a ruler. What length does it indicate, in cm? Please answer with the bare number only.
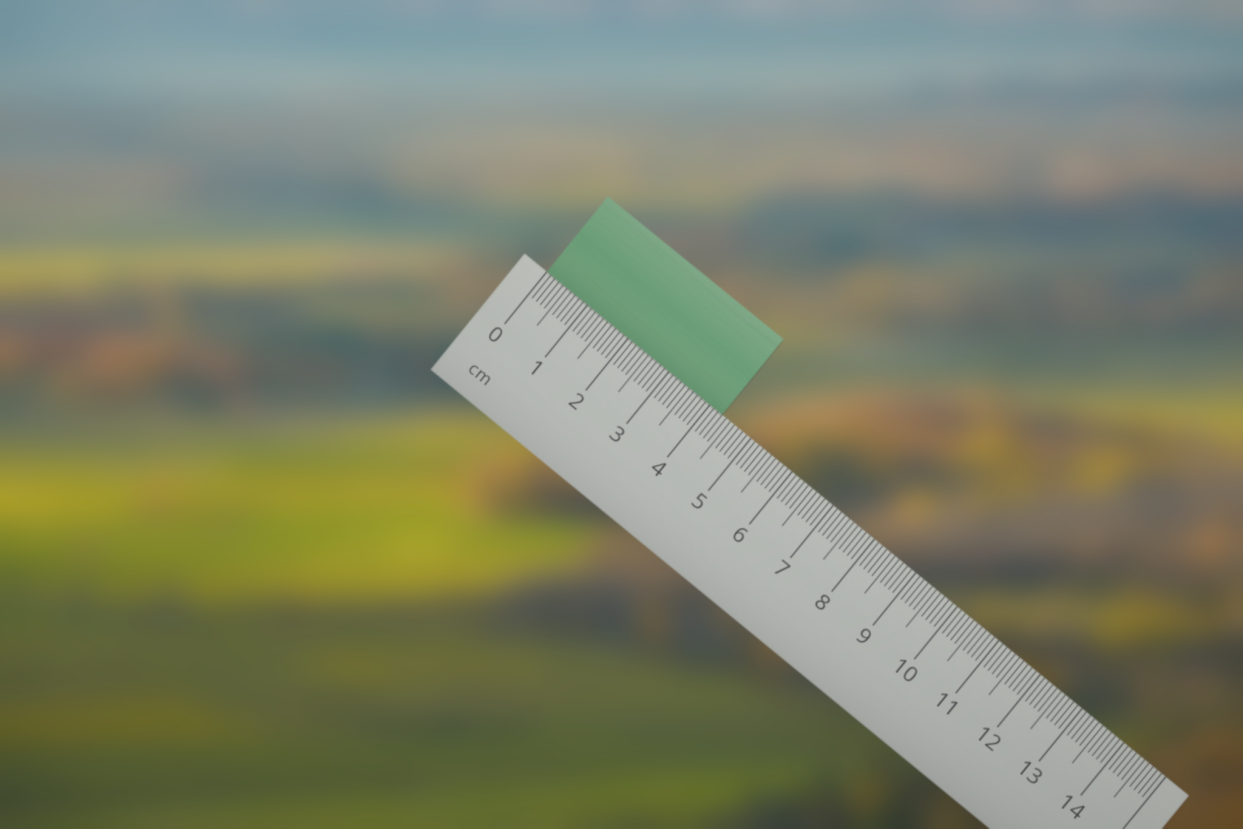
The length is 4.3
